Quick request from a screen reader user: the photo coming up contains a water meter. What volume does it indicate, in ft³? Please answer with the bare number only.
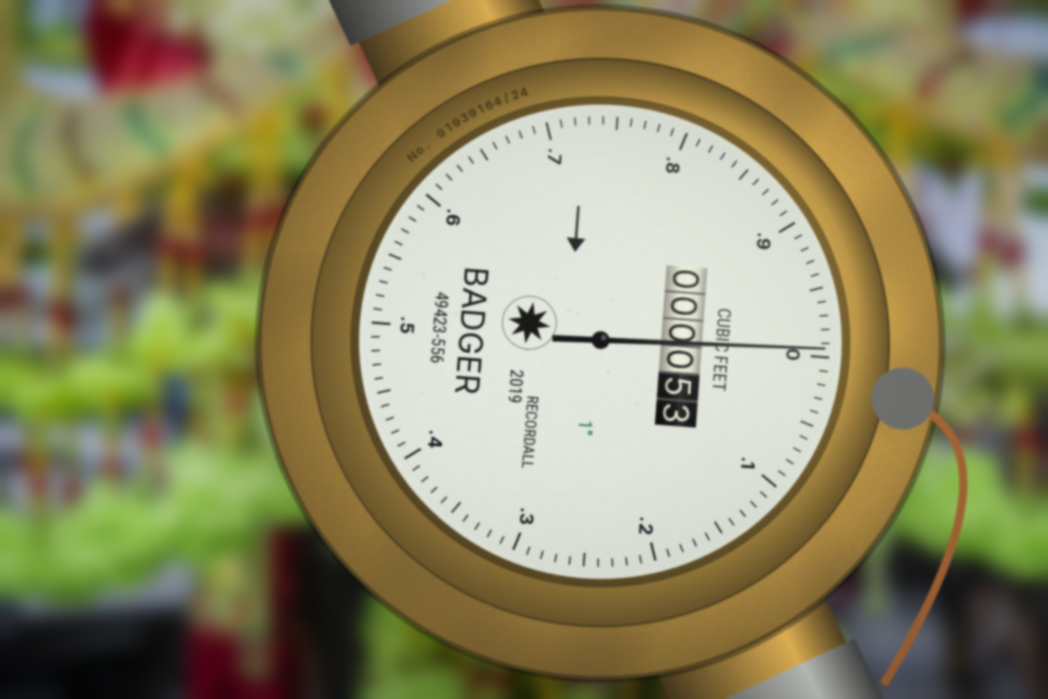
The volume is 52.99
